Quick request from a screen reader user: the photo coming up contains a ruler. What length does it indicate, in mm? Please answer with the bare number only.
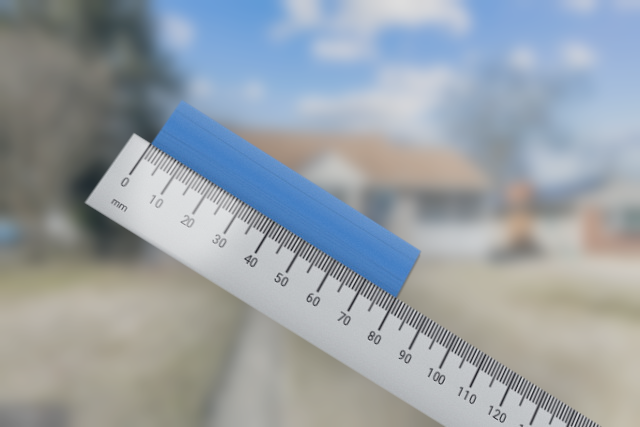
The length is 80
